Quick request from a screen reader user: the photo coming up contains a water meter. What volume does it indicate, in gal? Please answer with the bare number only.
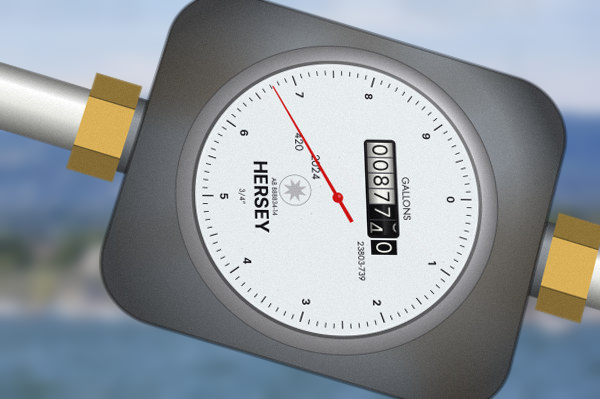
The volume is 87736.7
